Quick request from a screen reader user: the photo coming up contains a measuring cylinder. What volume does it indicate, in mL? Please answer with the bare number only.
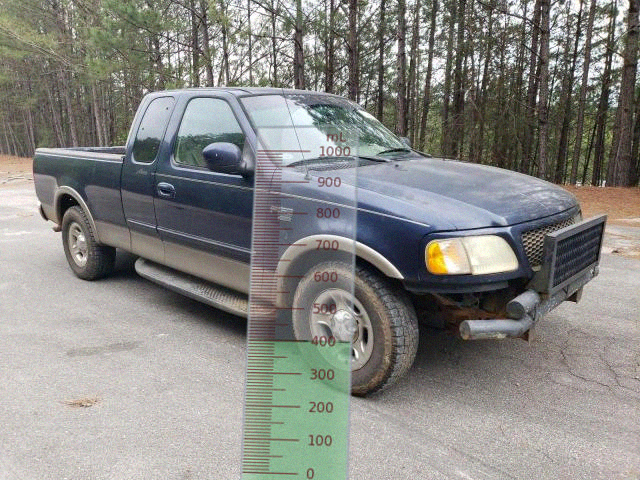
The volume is 400
